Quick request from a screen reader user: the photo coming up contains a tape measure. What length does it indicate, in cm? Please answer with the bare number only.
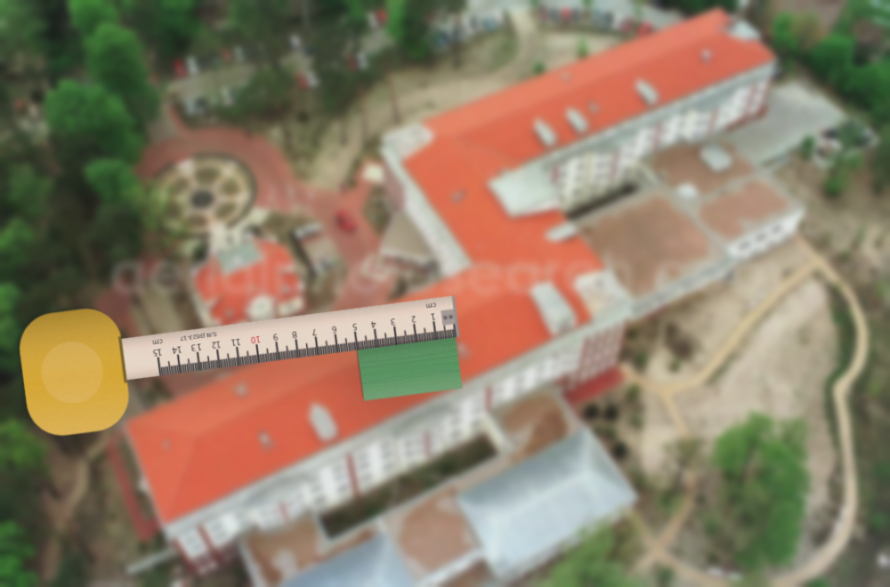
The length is 5
